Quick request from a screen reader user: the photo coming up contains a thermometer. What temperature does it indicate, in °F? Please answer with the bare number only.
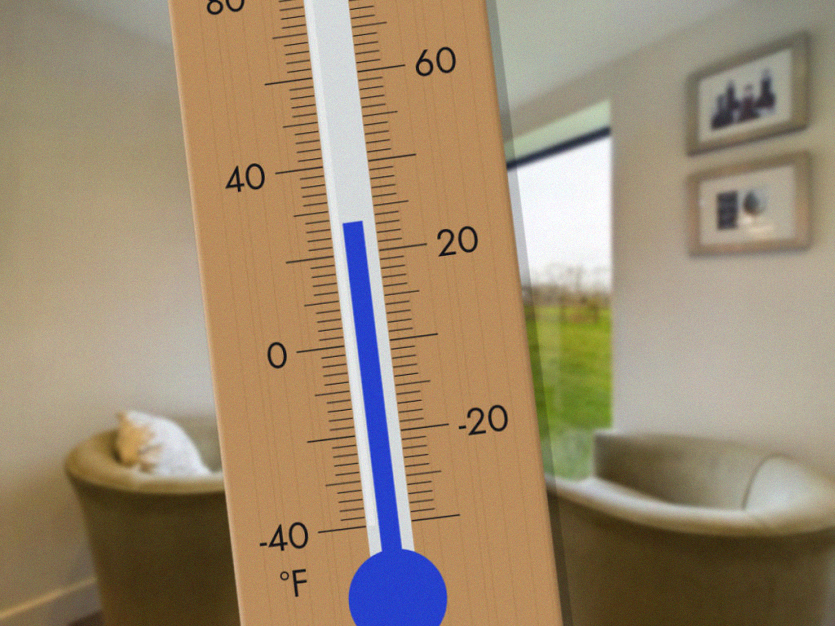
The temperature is 27
